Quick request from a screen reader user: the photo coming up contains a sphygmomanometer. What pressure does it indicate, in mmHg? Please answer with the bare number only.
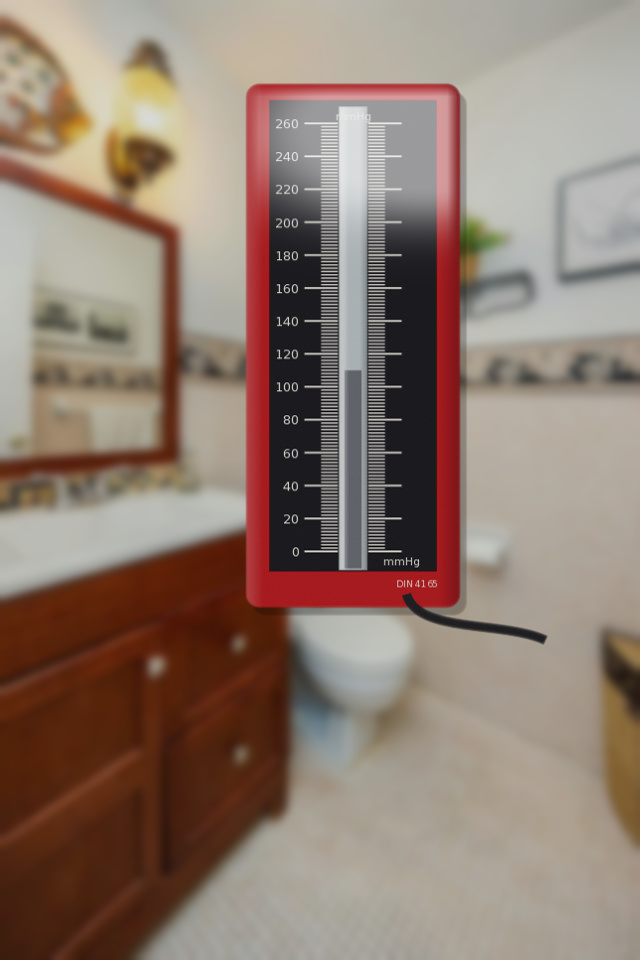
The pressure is 110
